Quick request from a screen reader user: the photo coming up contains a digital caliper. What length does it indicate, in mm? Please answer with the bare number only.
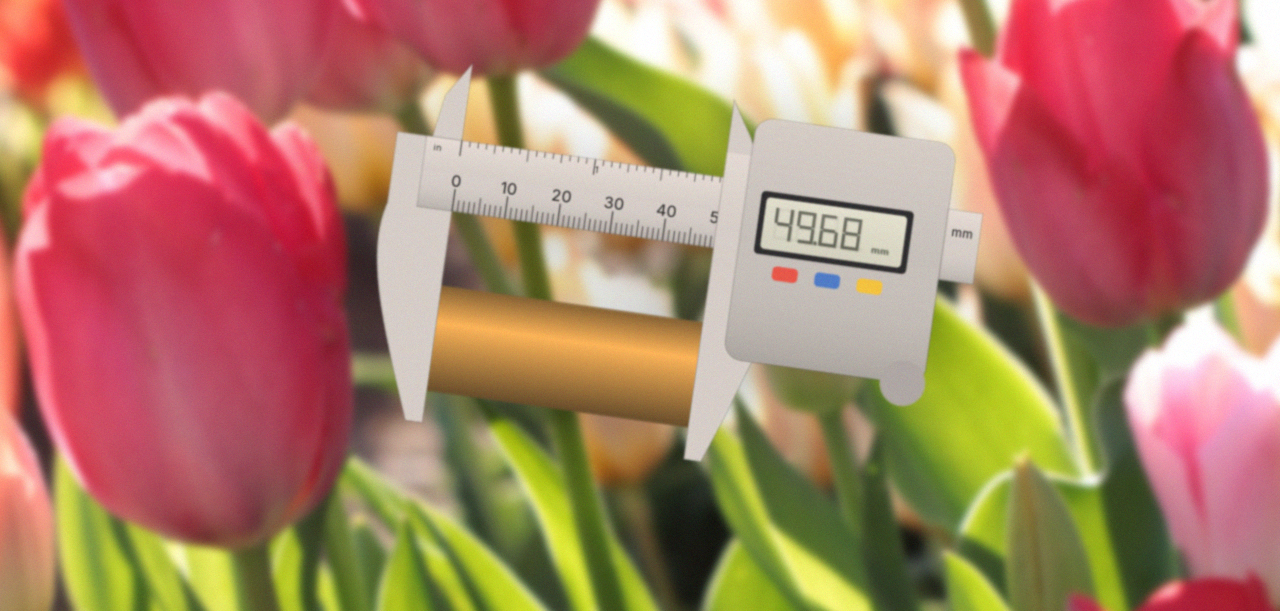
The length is 49.68
